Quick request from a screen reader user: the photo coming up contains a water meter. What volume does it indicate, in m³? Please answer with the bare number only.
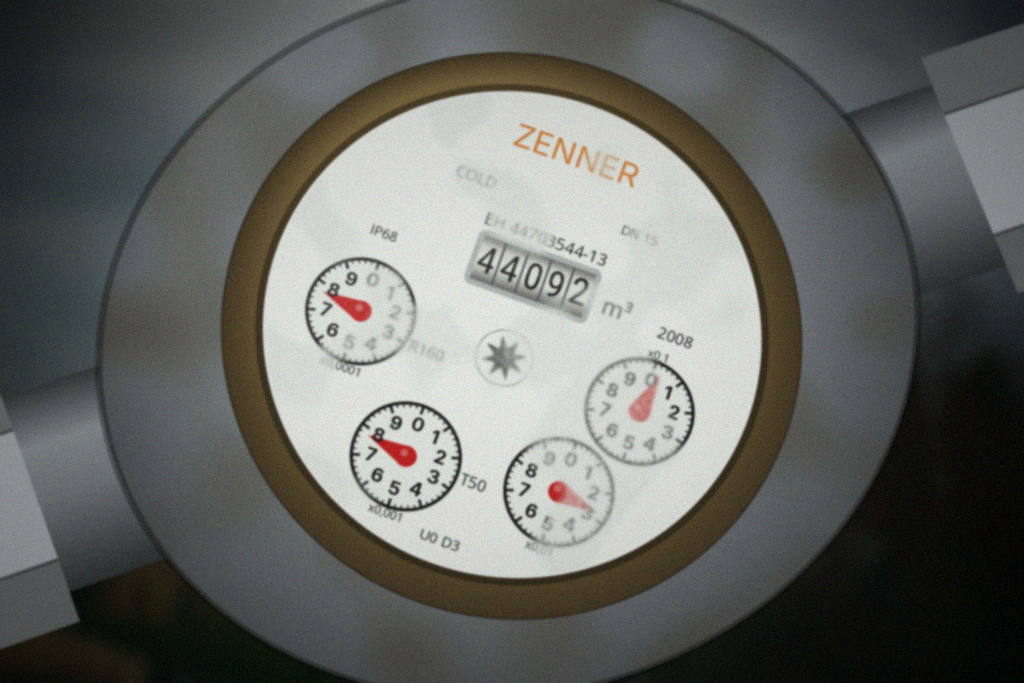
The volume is 44092.0277
